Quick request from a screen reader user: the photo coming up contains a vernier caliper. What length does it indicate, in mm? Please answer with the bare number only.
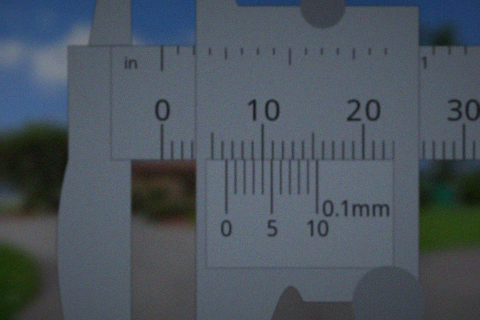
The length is 6.4
